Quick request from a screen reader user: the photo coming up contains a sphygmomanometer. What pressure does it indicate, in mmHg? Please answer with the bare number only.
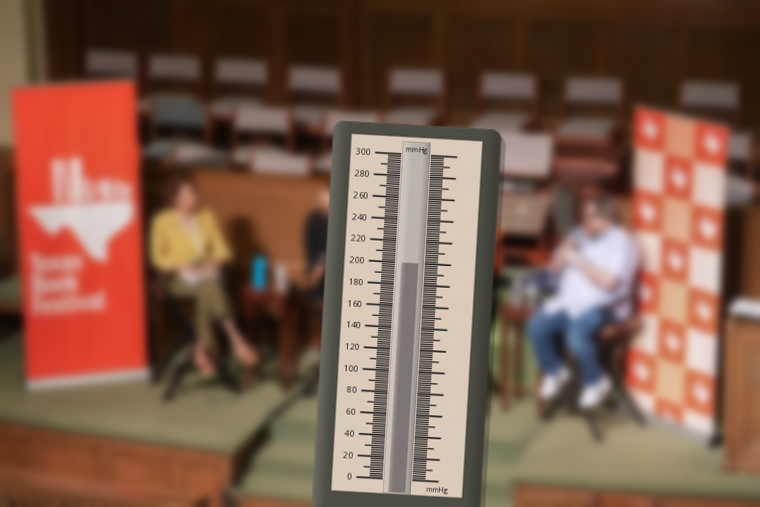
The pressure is 200
